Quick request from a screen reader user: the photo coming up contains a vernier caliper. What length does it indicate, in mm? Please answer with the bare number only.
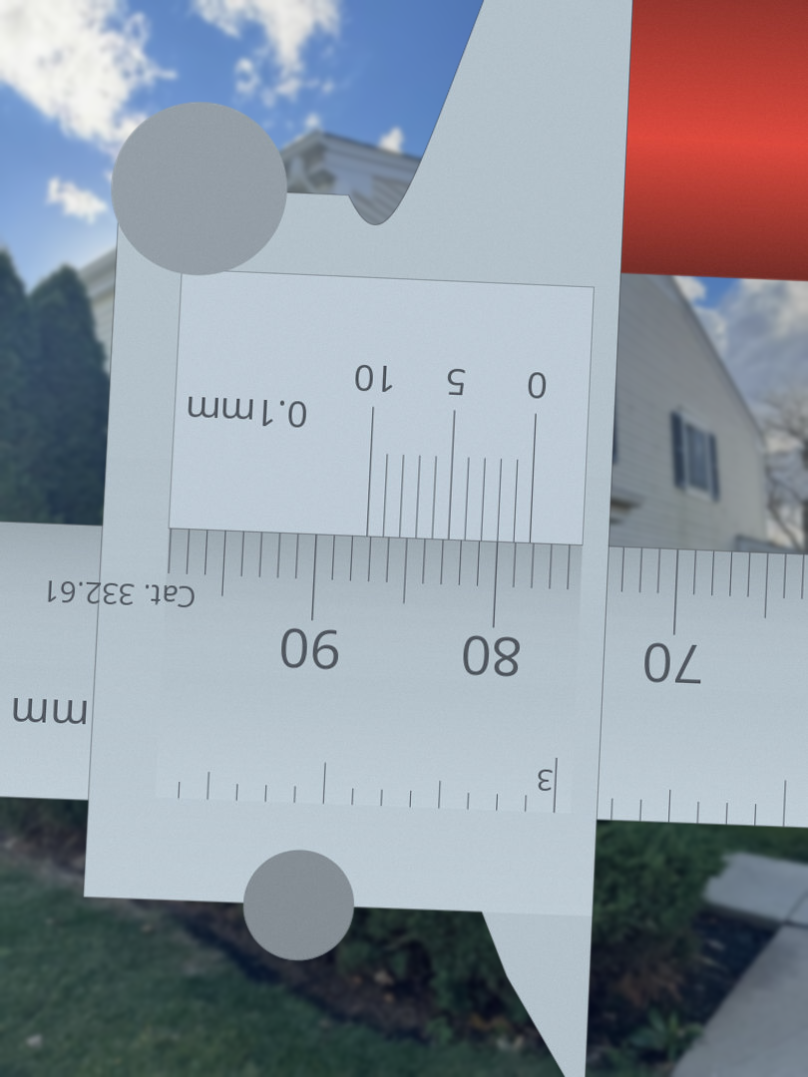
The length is 78.2
